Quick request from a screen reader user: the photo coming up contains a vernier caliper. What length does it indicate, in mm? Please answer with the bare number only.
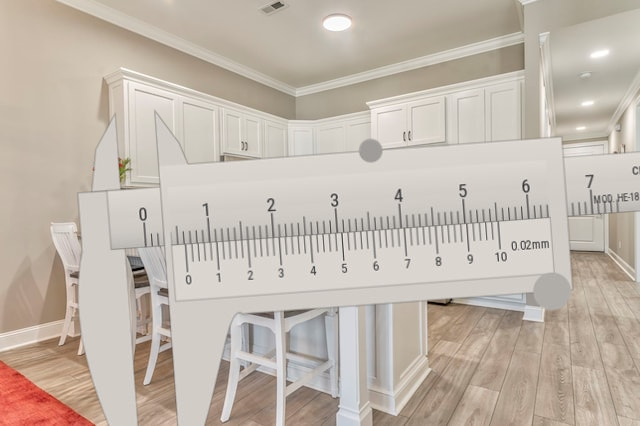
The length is 6.2
